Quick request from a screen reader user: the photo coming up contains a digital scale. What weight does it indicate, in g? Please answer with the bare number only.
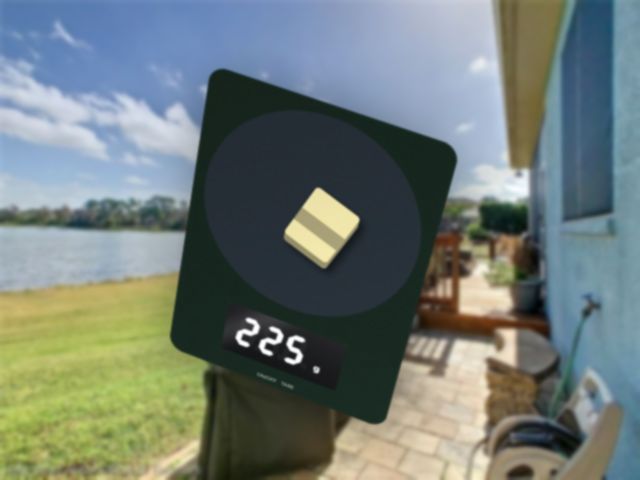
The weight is 225
